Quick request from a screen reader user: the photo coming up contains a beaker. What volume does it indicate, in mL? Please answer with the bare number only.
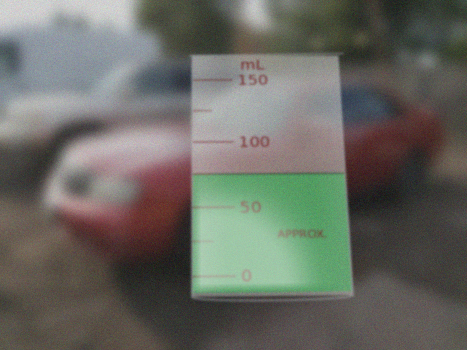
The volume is 75
